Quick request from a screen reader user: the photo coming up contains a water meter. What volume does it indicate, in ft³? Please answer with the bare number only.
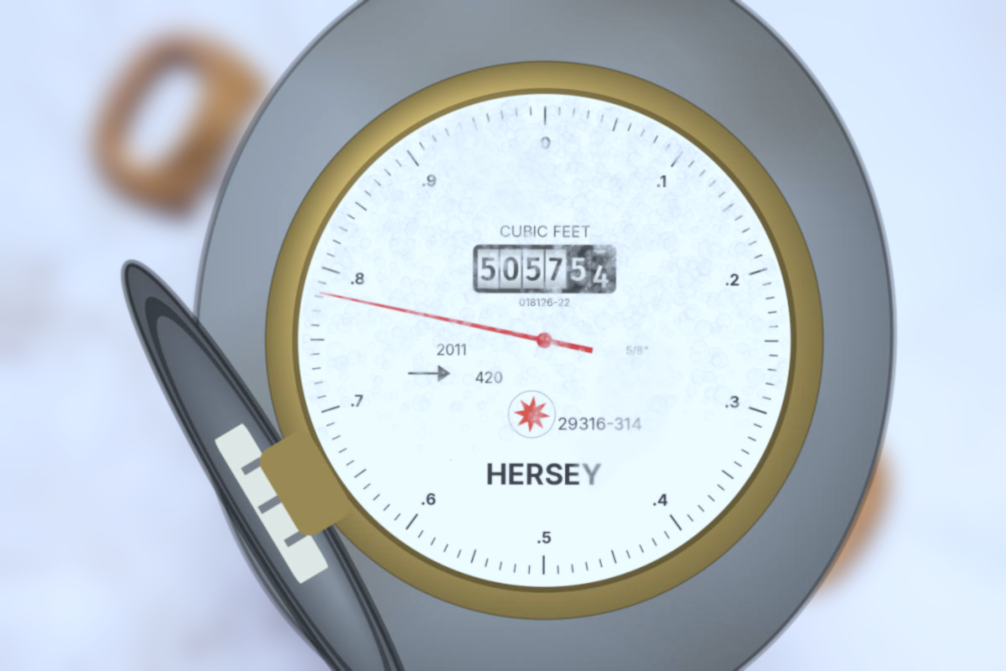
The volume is 505753.78
